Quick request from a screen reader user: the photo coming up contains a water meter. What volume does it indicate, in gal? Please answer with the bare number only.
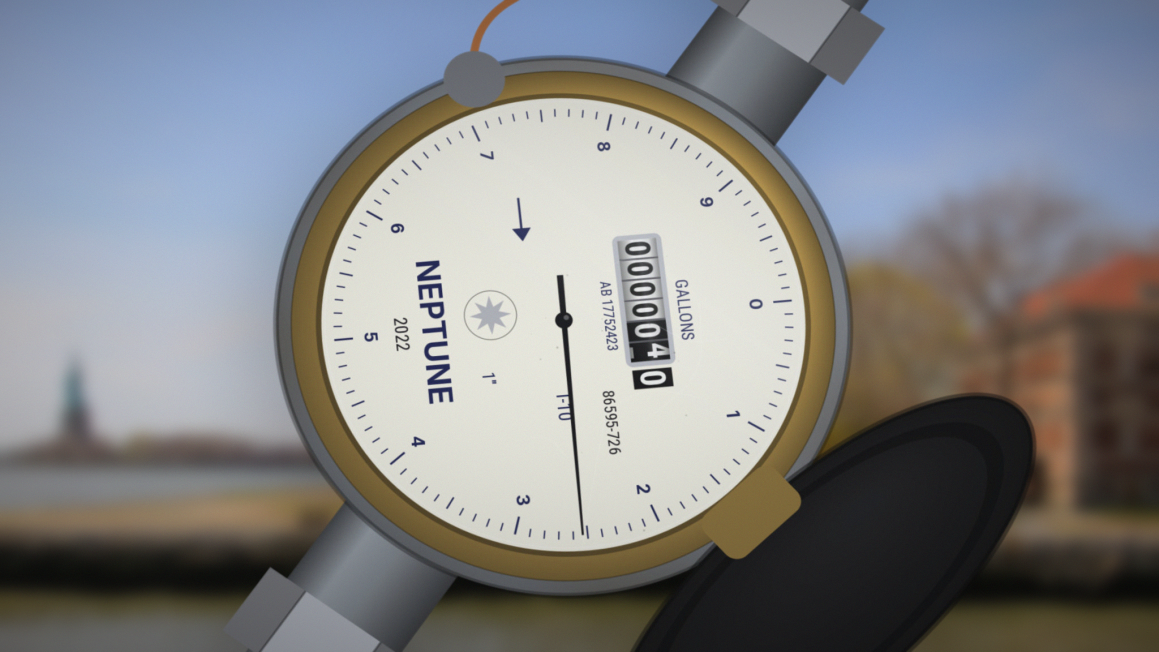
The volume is 42.5
